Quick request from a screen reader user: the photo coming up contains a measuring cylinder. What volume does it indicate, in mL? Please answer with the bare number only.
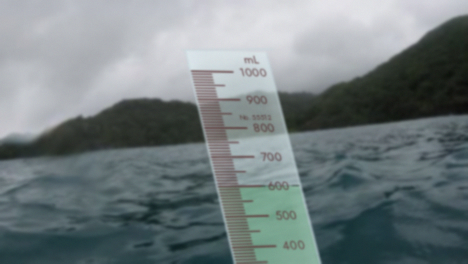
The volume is 600
